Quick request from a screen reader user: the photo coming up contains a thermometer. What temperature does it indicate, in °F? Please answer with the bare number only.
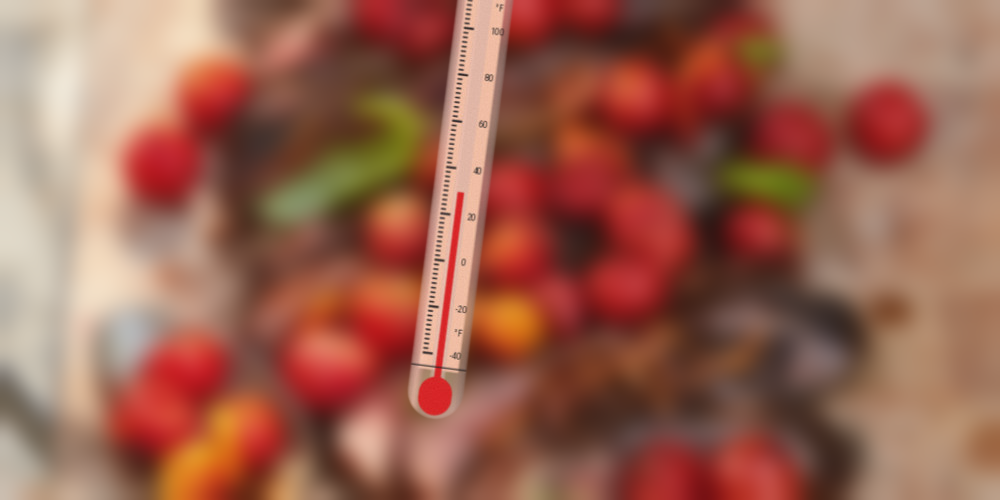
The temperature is 30
